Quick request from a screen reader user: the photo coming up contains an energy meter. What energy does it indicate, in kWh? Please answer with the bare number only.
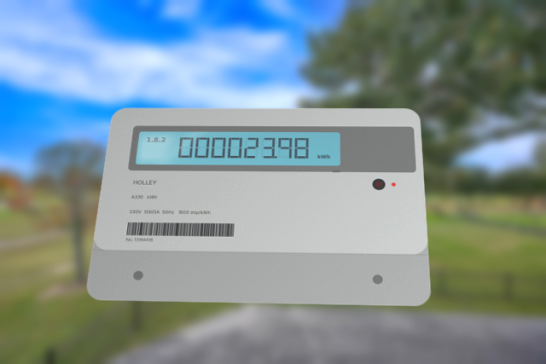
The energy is 23.98
